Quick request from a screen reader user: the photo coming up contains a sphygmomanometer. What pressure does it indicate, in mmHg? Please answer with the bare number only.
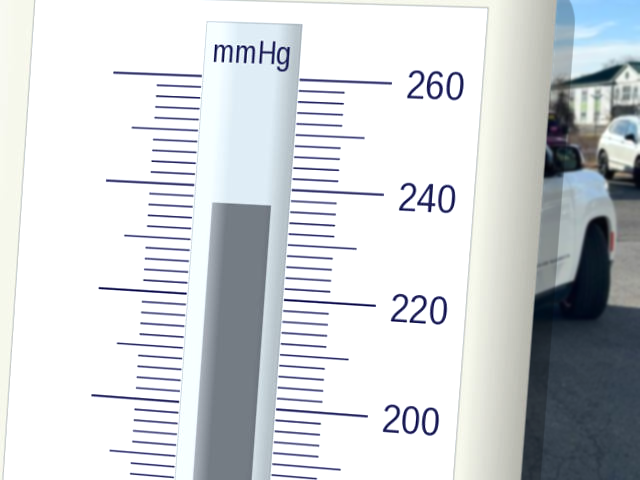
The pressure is 237
